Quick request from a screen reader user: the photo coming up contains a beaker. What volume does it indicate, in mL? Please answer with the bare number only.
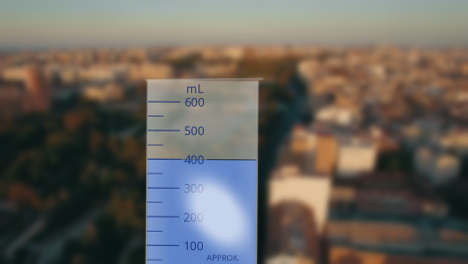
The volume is 400
